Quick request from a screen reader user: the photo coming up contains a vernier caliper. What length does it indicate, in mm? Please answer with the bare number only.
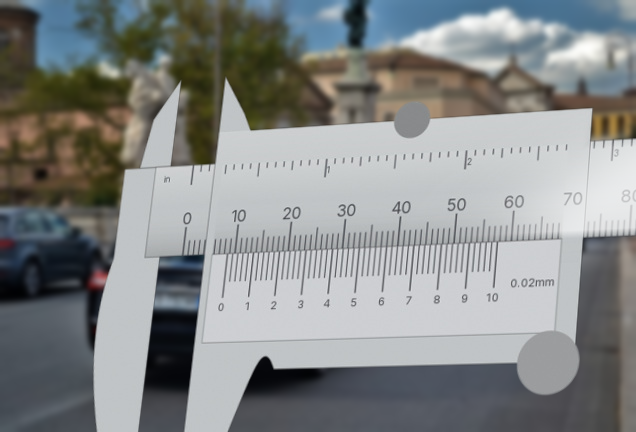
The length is 8.6
